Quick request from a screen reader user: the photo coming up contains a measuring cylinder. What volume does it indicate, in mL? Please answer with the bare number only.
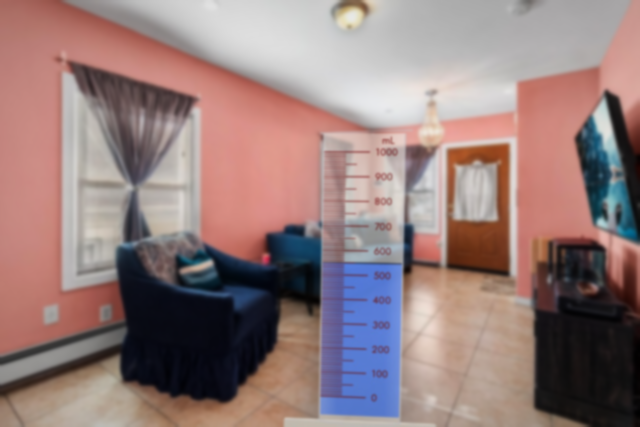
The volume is 550
